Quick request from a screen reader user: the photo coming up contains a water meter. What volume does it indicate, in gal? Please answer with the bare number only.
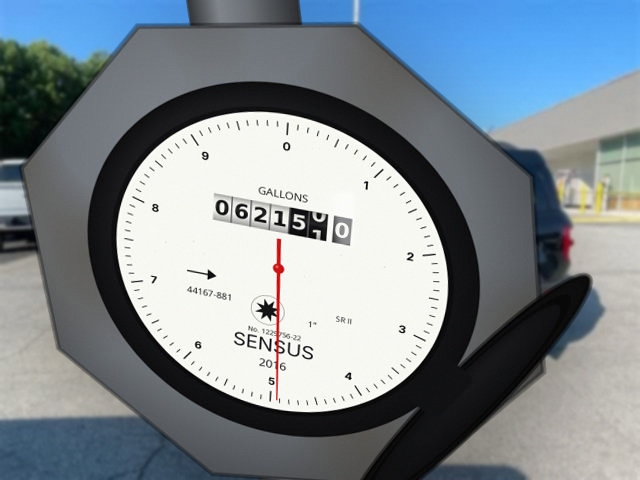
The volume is 621504.9
